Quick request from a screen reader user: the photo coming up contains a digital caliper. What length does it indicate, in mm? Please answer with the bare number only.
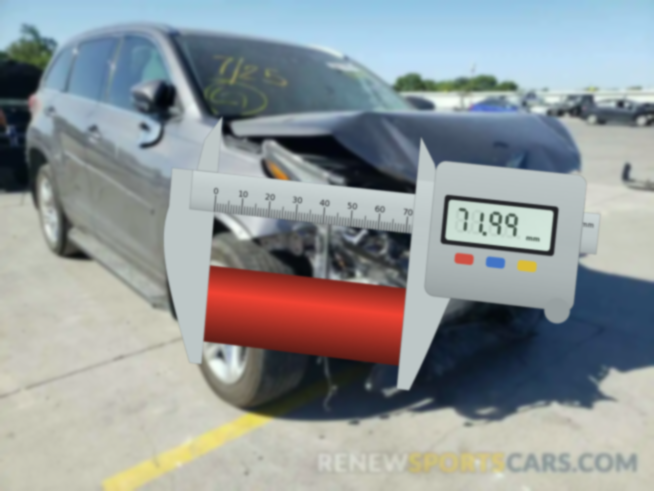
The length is 71.99
